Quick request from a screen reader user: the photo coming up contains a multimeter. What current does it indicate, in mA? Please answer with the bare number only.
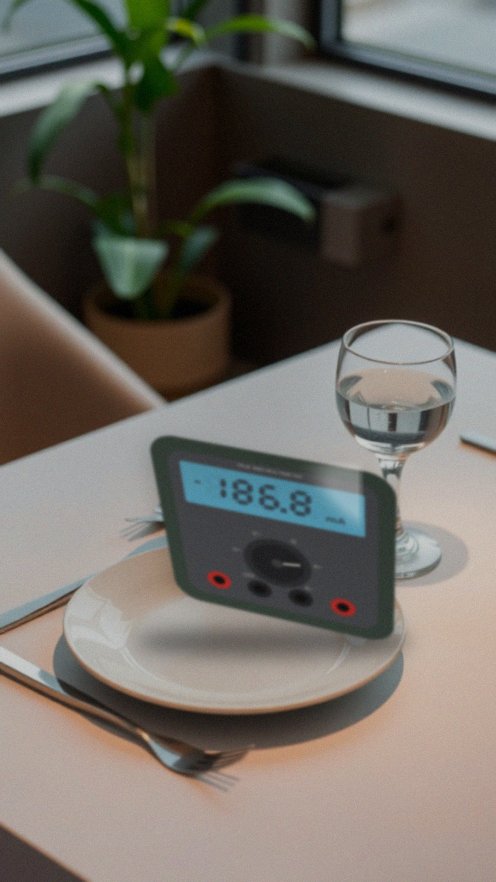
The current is -186.8
